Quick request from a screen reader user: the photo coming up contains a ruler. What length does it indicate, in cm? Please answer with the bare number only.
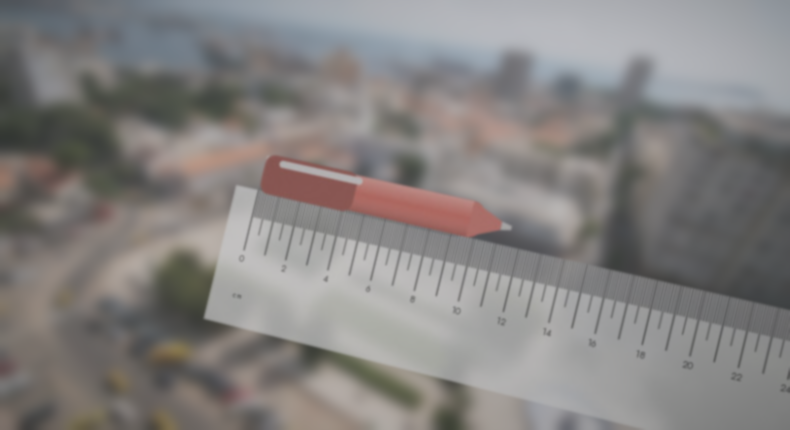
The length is 11.5
